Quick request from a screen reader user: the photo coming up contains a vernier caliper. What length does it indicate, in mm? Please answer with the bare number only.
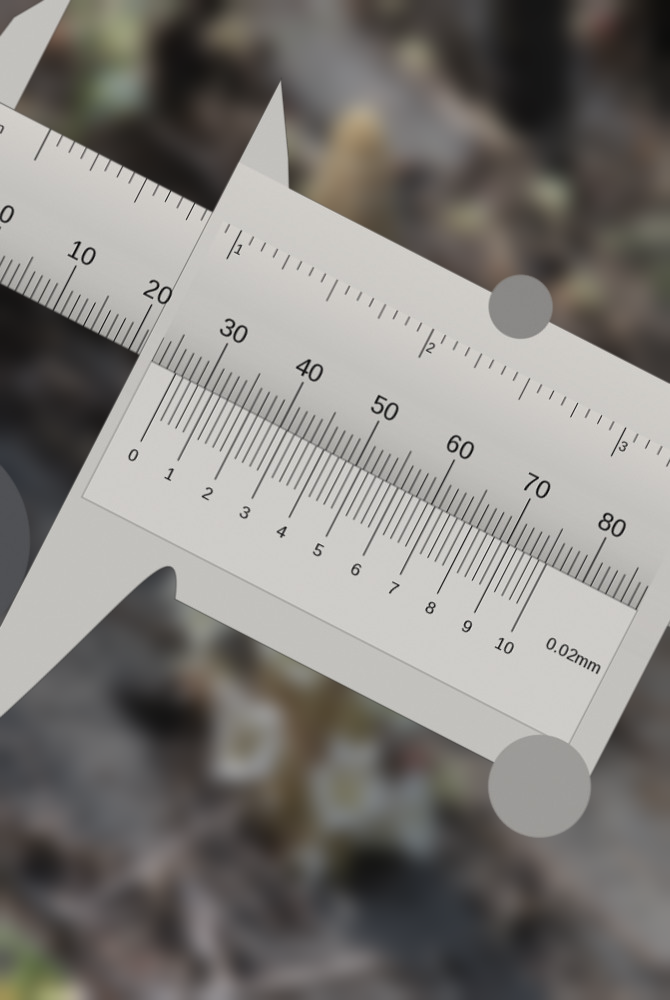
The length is 26.2
